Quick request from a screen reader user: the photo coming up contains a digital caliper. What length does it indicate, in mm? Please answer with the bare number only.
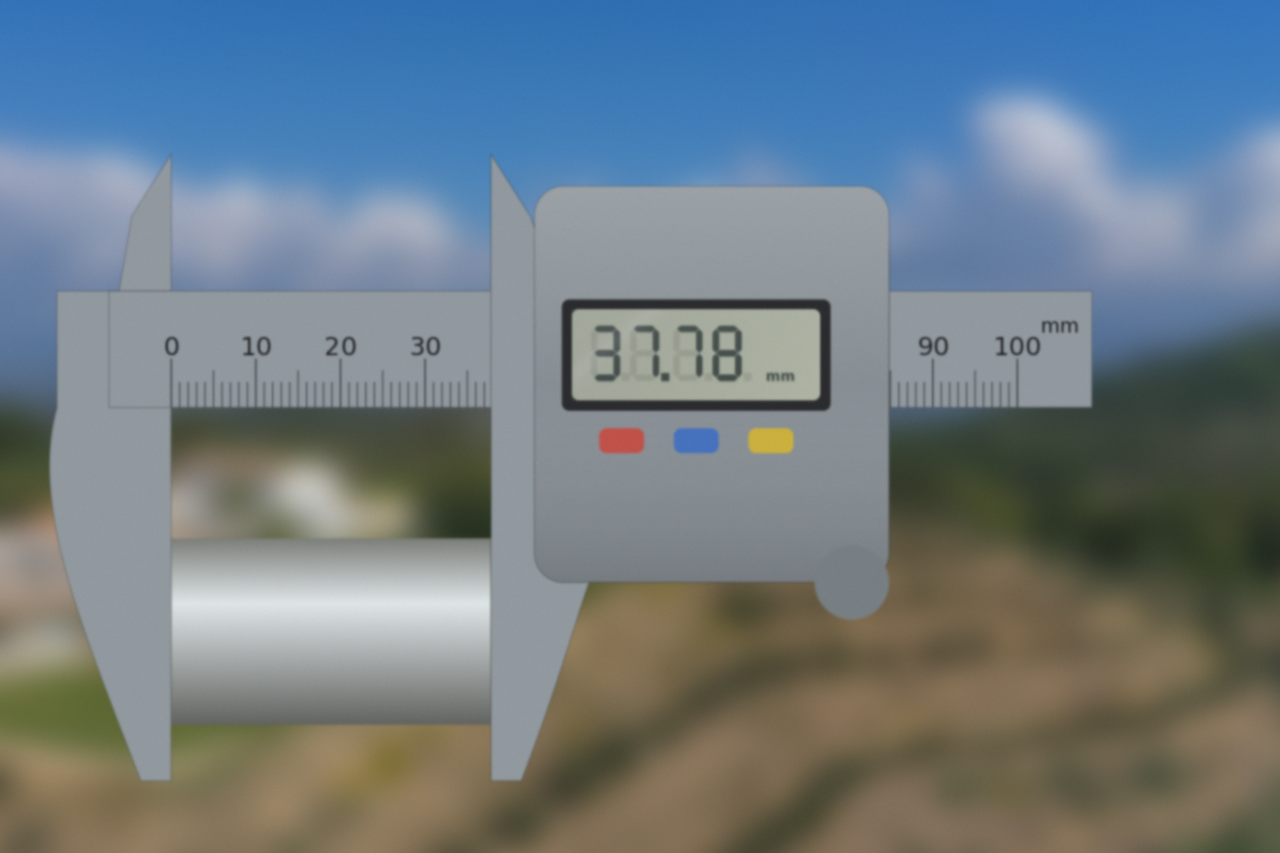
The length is 37.78
